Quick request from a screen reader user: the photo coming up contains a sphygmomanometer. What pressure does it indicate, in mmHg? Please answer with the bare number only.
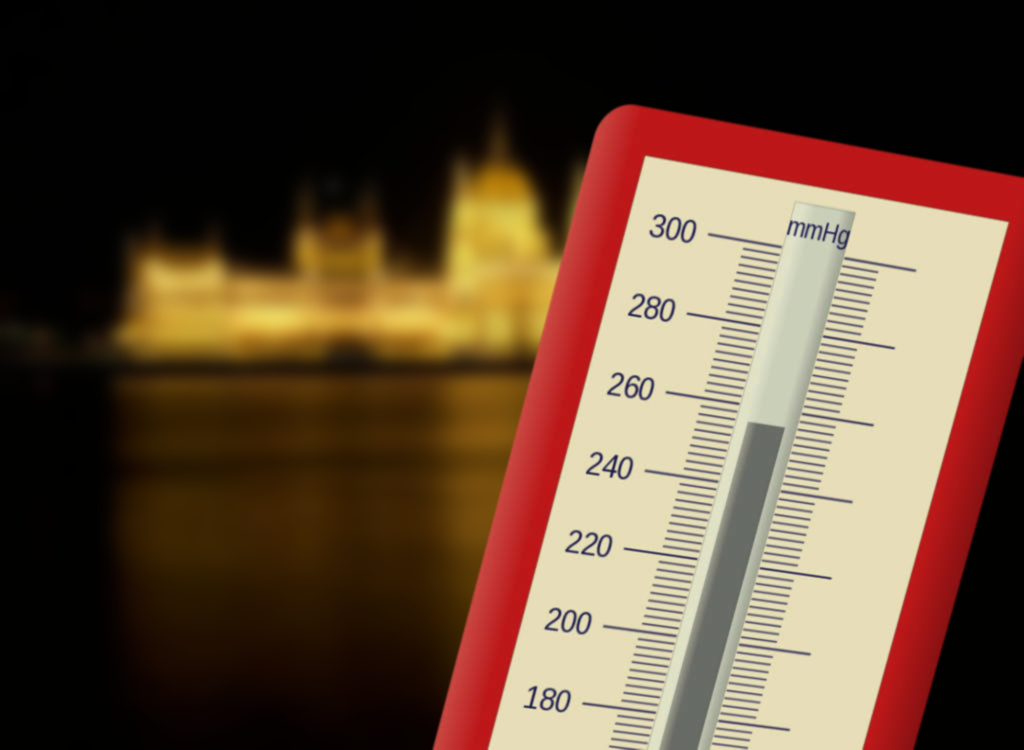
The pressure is 256
